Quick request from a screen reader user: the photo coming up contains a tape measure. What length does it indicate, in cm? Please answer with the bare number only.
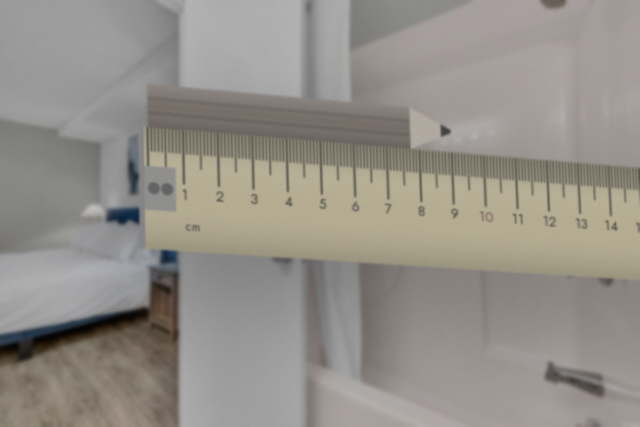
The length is 9
